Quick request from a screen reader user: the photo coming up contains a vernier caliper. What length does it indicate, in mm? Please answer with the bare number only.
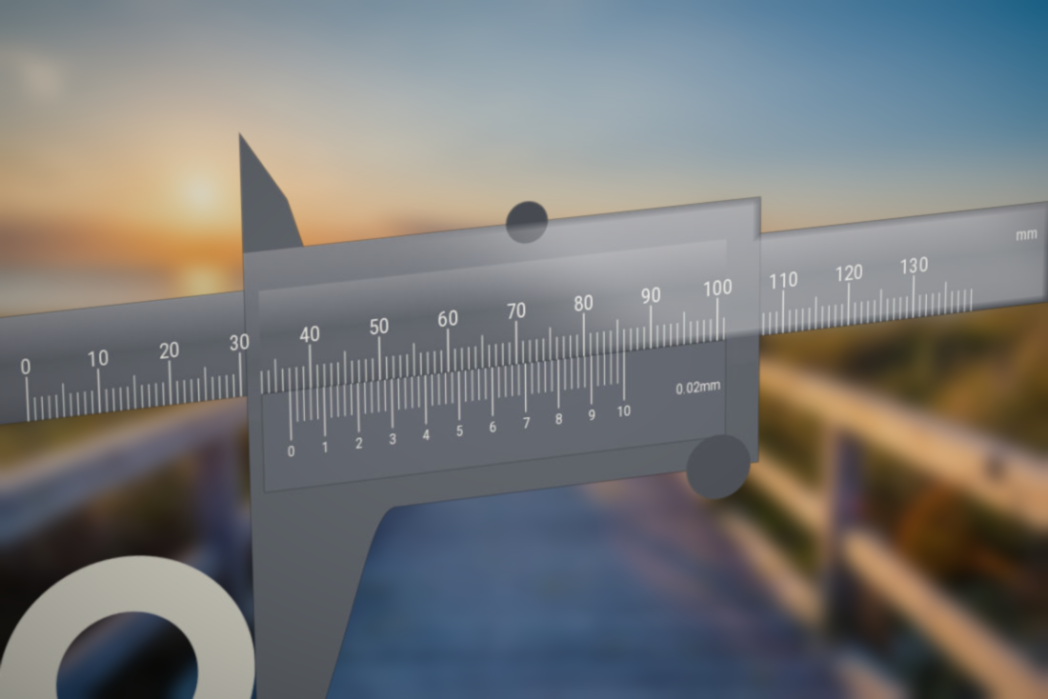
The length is 37.0
